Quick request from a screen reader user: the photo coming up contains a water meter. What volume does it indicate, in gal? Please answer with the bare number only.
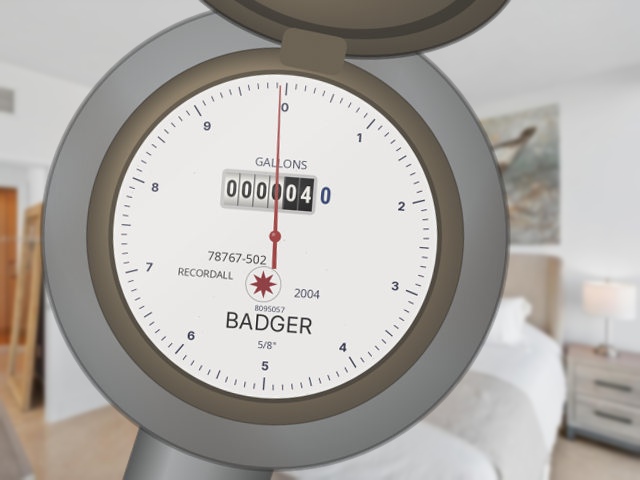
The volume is 39.9
